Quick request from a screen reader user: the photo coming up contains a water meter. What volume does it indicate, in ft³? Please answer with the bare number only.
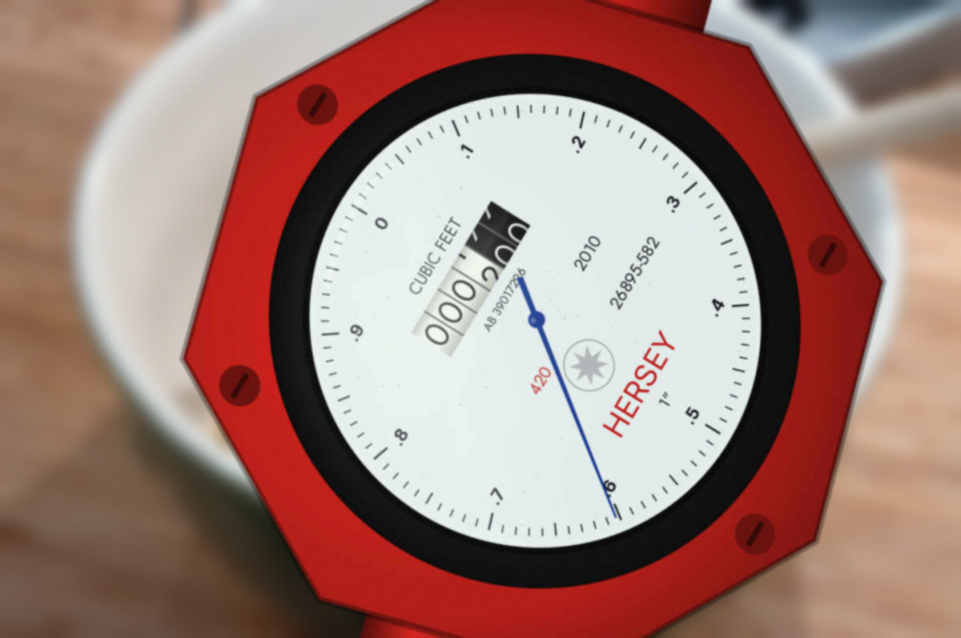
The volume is 199.60
